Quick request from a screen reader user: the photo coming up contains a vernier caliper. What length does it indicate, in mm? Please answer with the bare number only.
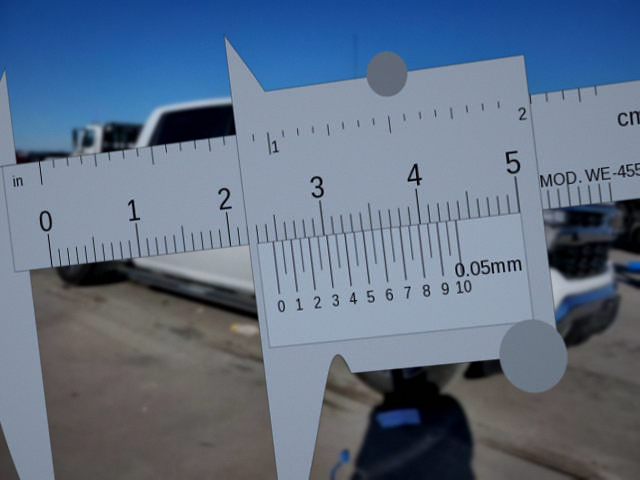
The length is 24.6
